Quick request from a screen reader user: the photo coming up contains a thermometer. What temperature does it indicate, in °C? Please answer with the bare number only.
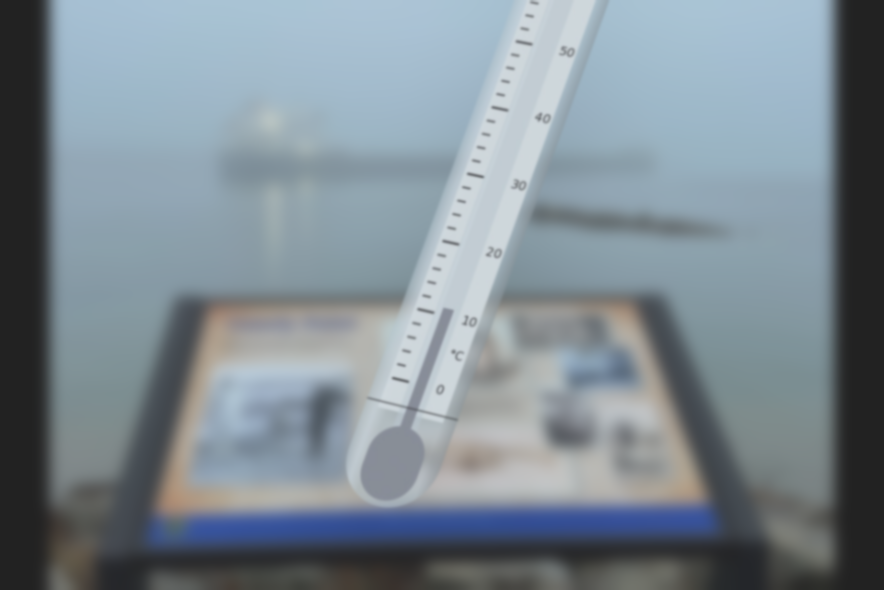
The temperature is 11
